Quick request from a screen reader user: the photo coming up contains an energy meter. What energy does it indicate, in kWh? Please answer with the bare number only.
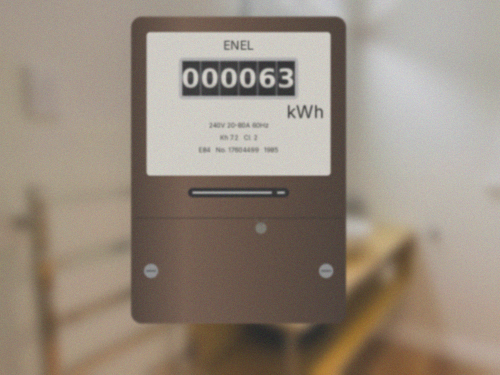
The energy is 63
